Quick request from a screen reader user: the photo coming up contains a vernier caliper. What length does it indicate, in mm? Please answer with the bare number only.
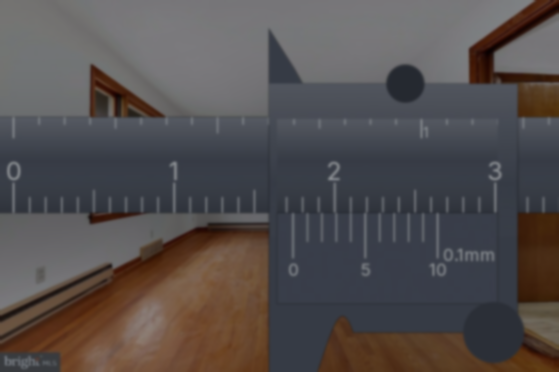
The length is 17.4
